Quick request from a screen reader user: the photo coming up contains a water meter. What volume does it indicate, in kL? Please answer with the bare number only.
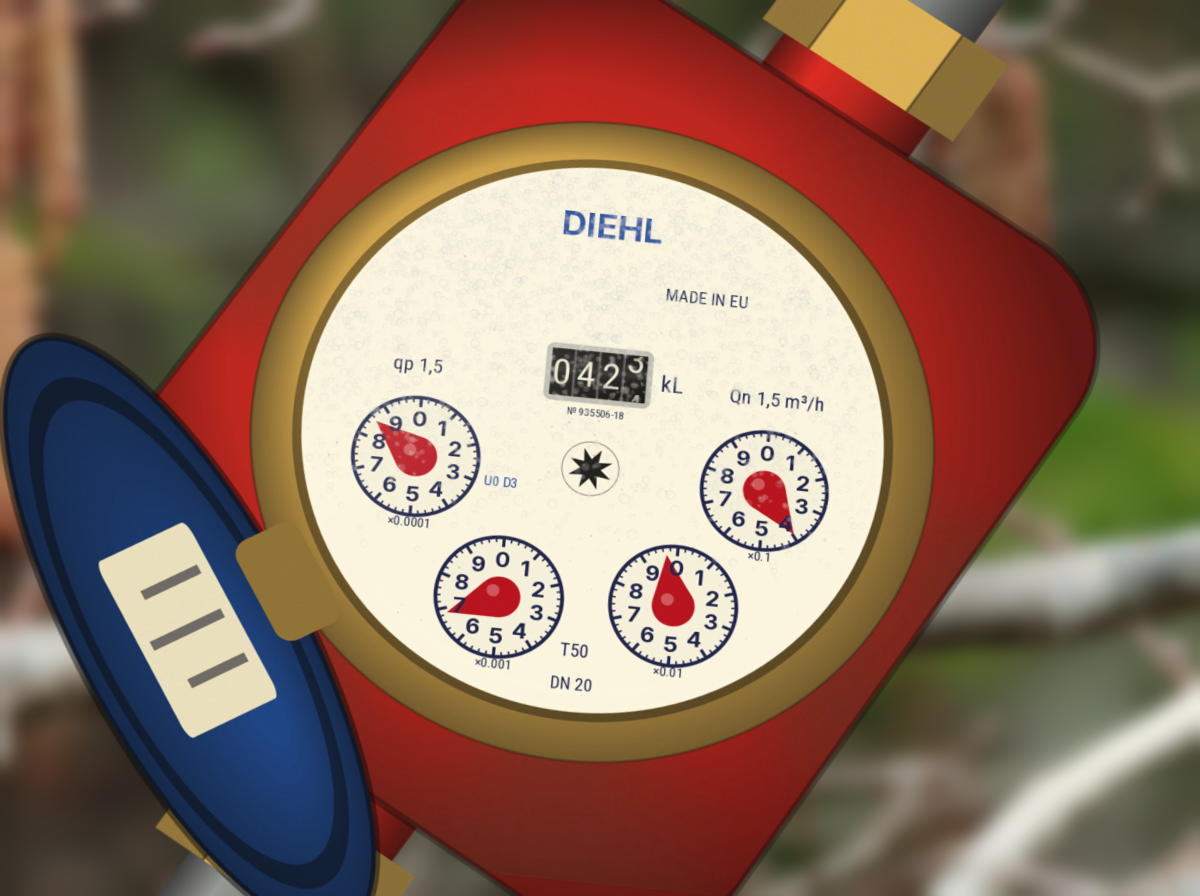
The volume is 423.3968
